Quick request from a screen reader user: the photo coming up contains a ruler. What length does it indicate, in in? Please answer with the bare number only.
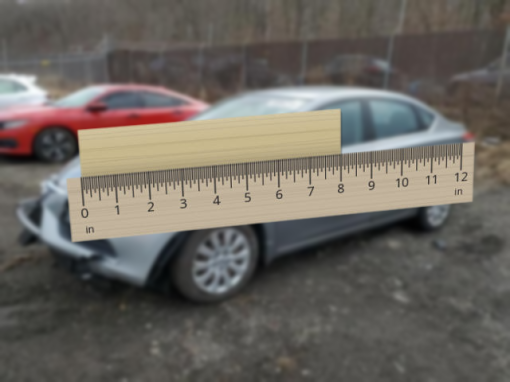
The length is 8
